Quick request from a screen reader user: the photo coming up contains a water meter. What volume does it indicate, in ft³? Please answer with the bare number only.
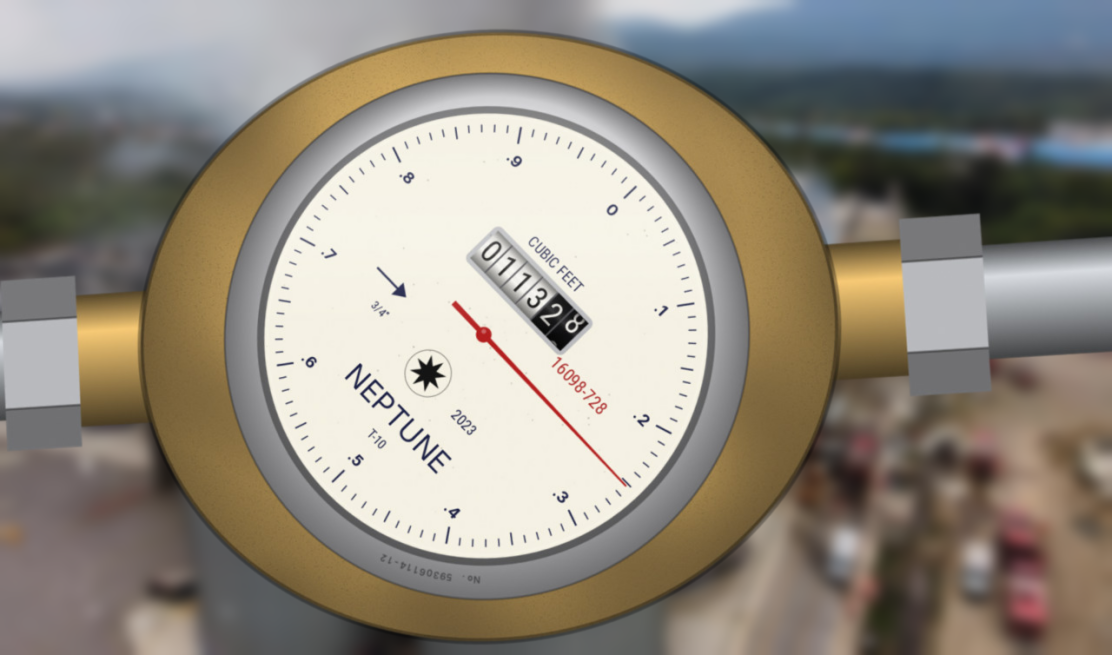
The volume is 11328.25
